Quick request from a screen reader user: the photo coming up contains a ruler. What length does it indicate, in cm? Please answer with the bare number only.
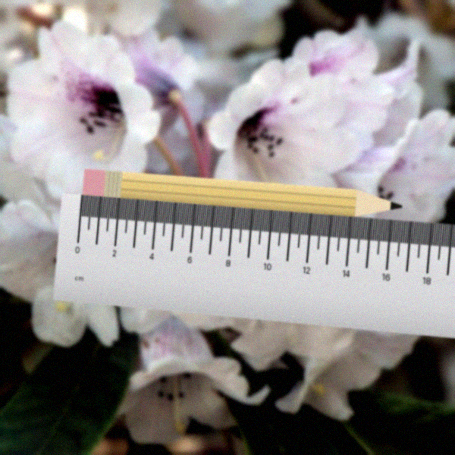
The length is 16.5
